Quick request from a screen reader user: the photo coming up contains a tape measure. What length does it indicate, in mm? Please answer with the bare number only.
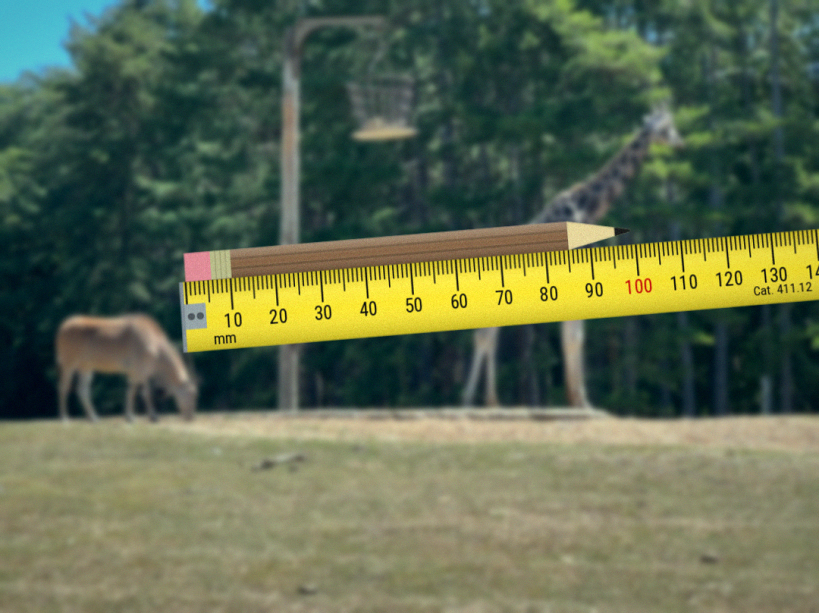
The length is 99
